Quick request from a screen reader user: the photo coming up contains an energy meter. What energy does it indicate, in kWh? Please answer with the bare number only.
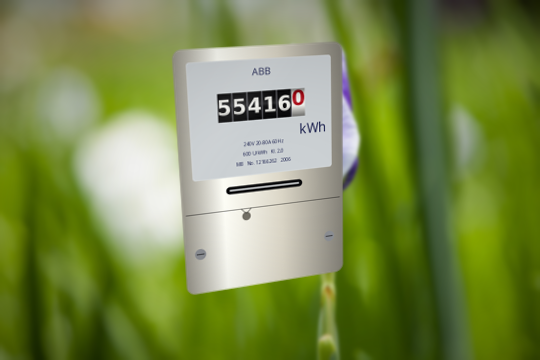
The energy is 55416.0
